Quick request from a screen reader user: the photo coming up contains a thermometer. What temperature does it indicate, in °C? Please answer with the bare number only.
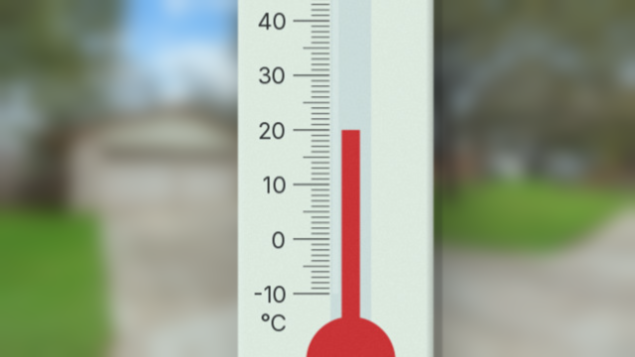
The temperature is 20
